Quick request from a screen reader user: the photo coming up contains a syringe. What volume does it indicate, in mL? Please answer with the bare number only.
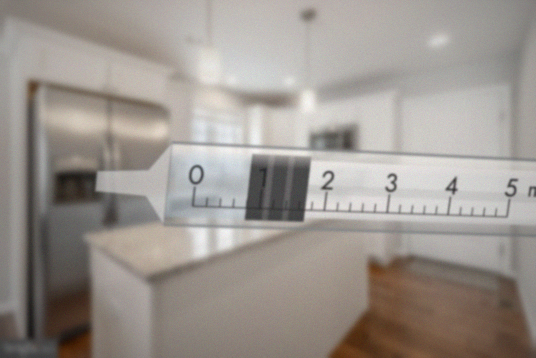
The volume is 0.8
